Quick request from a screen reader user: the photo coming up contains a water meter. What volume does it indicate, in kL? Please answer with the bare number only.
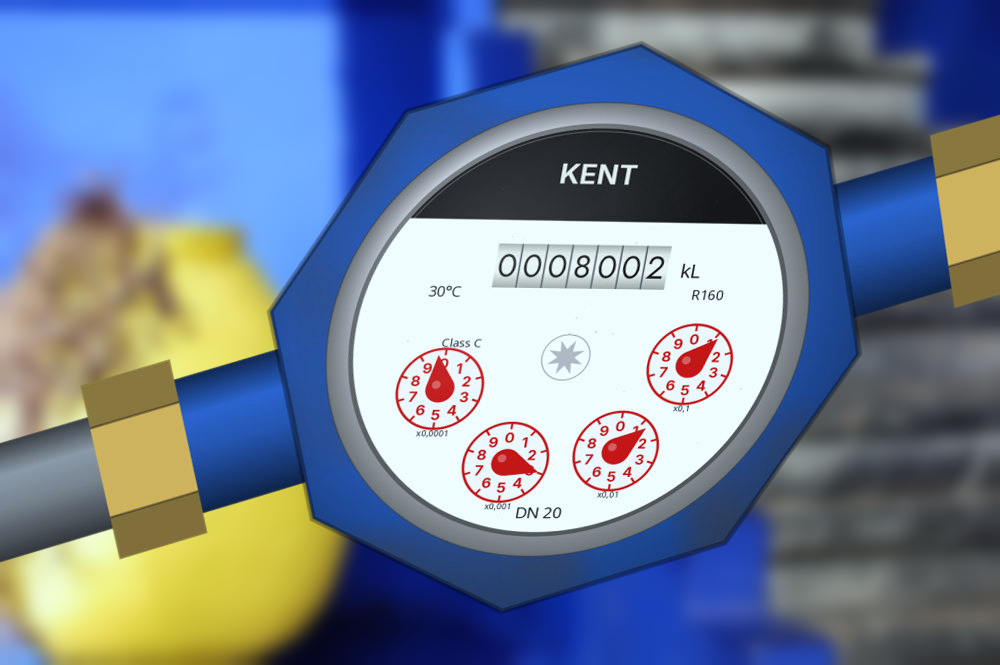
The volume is 8002.1129
